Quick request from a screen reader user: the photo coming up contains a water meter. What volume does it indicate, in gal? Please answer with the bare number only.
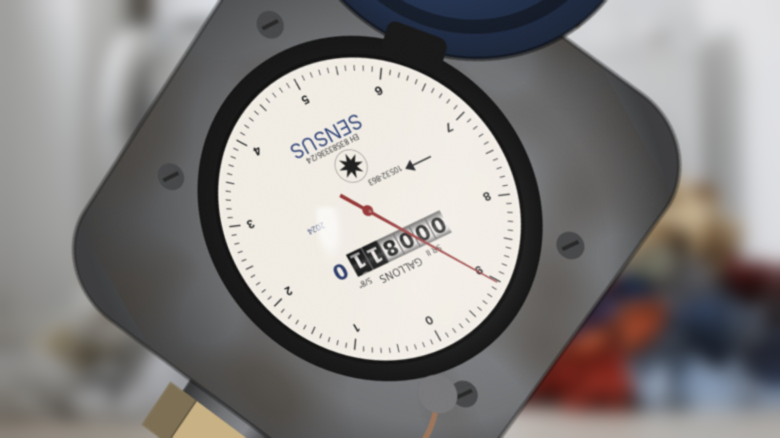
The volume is 8109.0
